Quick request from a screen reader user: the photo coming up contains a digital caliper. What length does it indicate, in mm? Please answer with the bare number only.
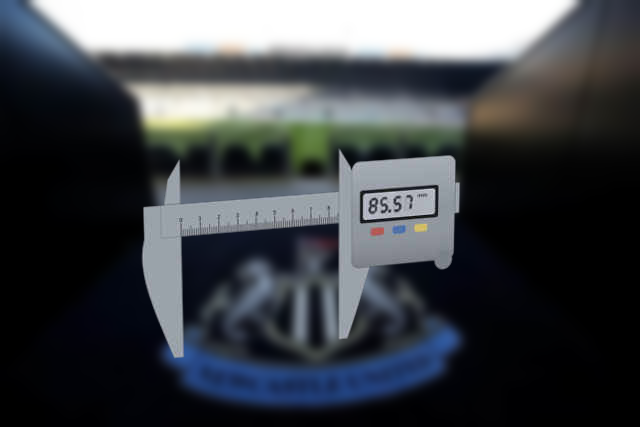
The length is 85.57
